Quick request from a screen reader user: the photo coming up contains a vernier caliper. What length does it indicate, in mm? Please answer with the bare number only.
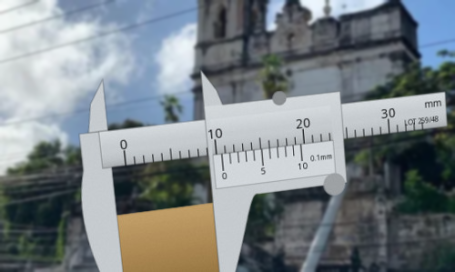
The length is 10.6
